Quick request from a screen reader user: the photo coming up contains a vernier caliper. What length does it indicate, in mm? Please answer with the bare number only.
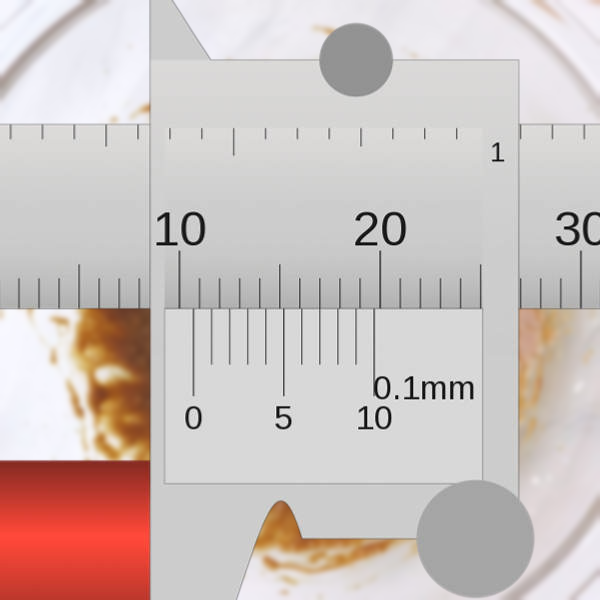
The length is 10.7
